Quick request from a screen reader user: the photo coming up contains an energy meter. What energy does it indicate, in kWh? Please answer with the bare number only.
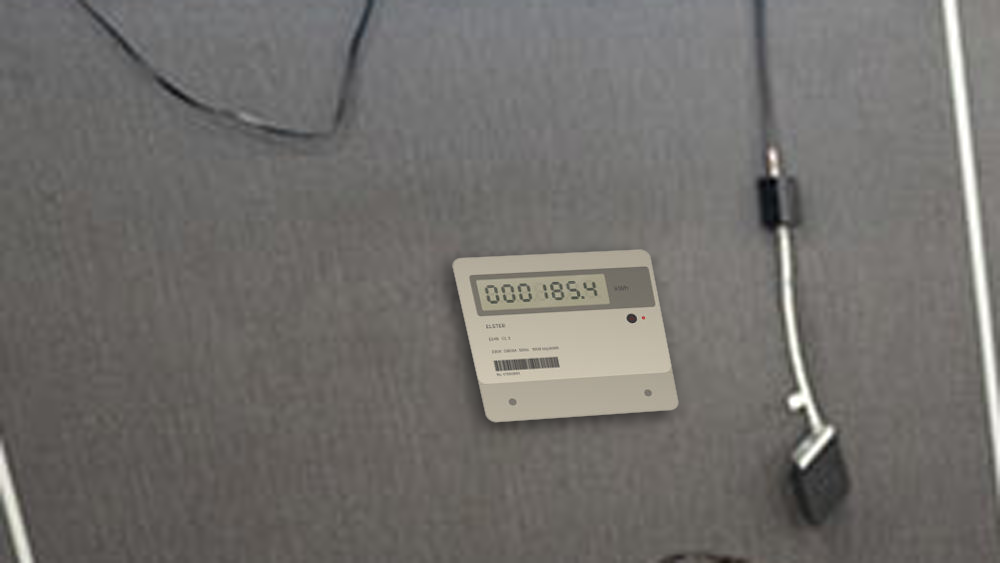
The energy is 185.4
